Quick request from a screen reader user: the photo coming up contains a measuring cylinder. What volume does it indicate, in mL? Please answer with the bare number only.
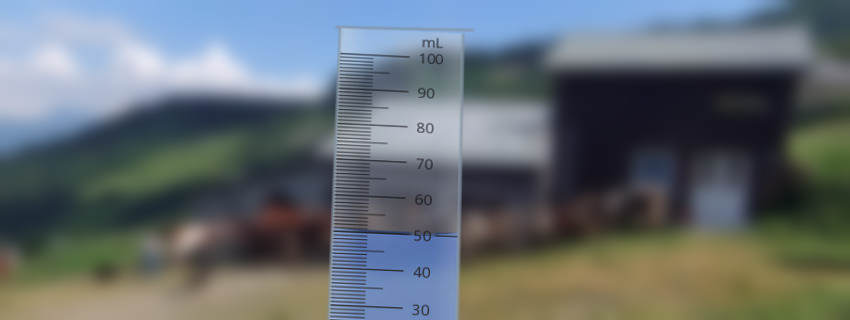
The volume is 50
